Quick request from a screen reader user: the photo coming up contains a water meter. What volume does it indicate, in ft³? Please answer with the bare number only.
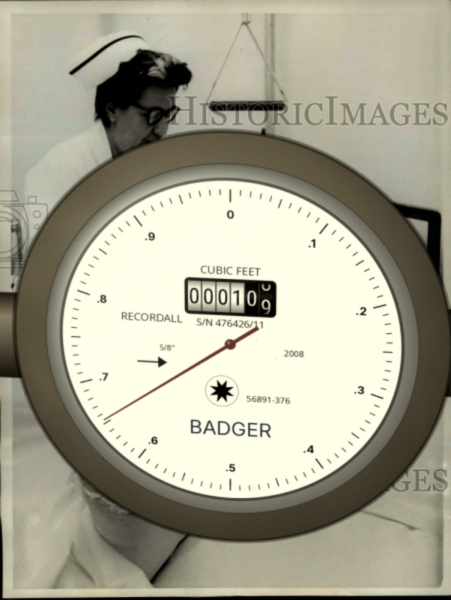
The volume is 108.65
